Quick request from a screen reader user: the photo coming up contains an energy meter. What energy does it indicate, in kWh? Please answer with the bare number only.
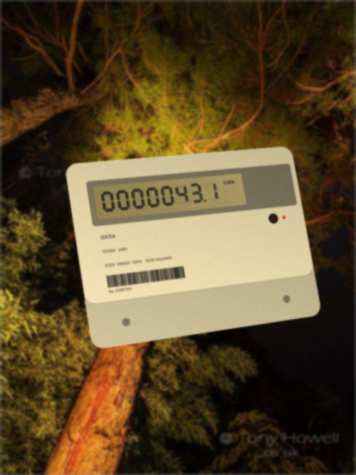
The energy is 43.1
